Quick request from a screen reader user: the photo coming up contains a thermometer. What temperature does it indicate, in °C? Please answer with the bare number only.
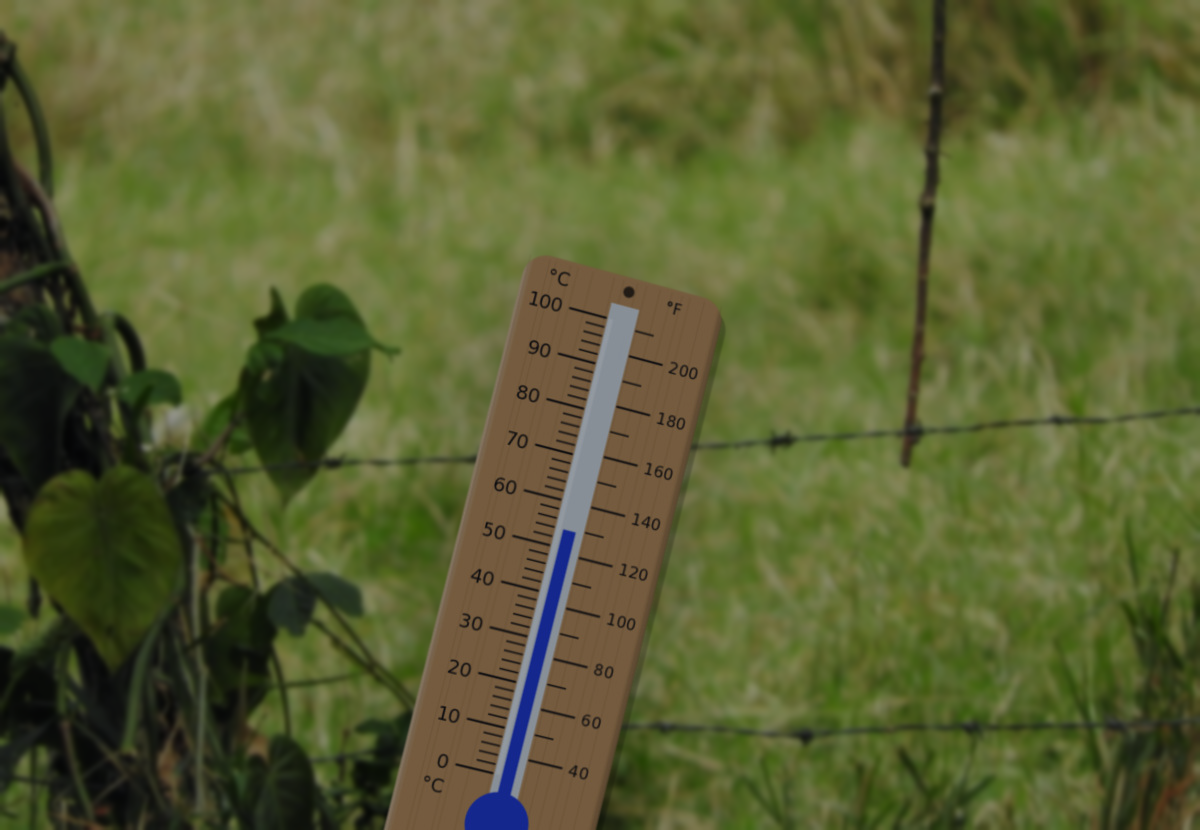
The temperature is 54
